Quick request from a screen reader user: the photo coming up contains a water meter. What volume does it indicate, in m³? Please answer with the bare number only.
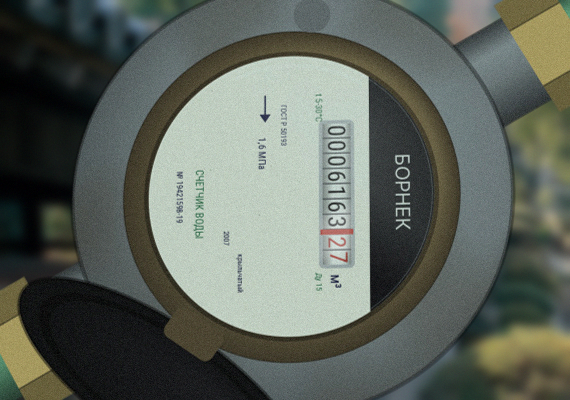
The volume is 6163.27
